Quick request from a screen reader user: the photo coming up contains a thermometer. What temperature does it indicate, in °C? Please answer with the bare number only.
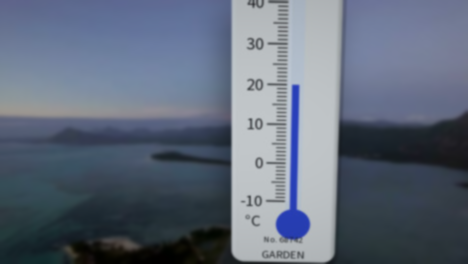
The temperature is 20
